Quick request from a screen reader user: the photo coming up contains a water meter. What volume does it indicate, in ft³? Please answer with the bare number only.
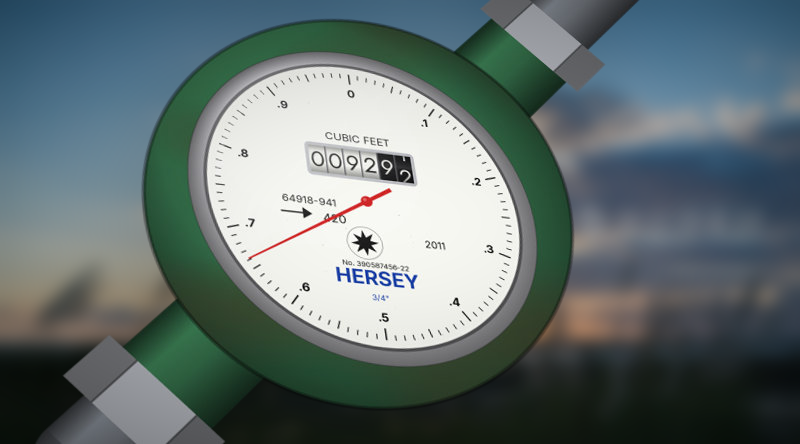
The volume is 9291.66
